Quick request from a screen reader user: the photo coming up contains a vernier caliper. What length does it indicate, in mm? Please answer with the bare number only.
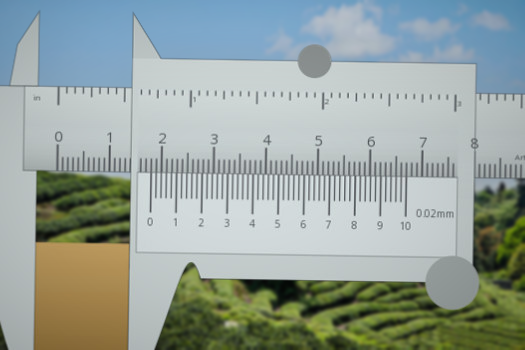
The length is 18.0
